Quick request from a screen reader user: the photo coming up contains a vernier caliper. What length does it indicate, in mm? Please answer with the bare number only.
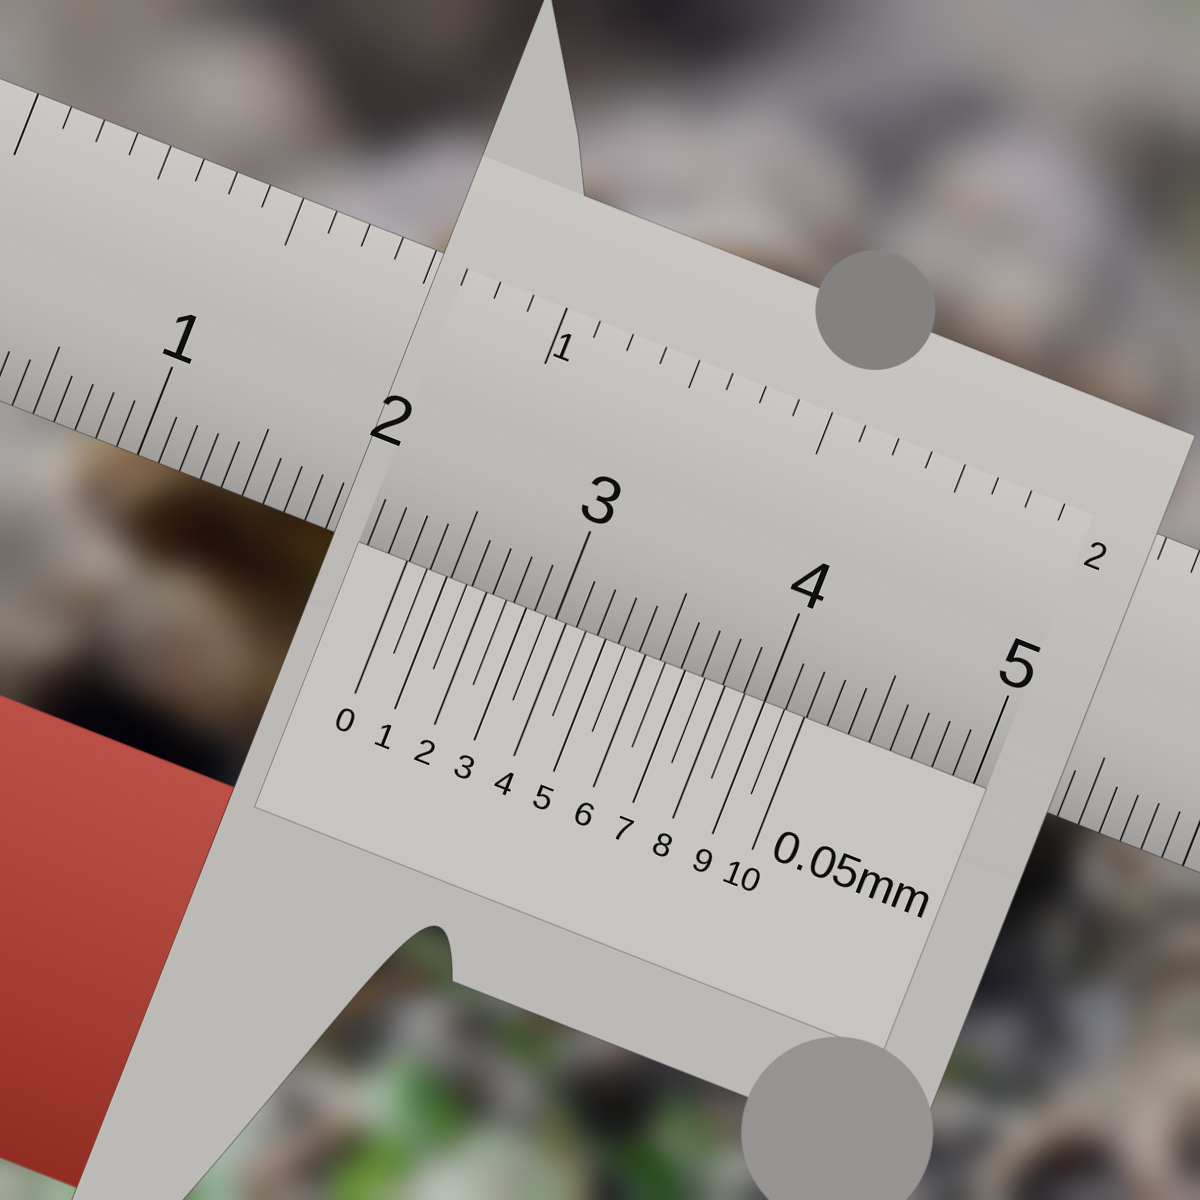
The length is 22.9
